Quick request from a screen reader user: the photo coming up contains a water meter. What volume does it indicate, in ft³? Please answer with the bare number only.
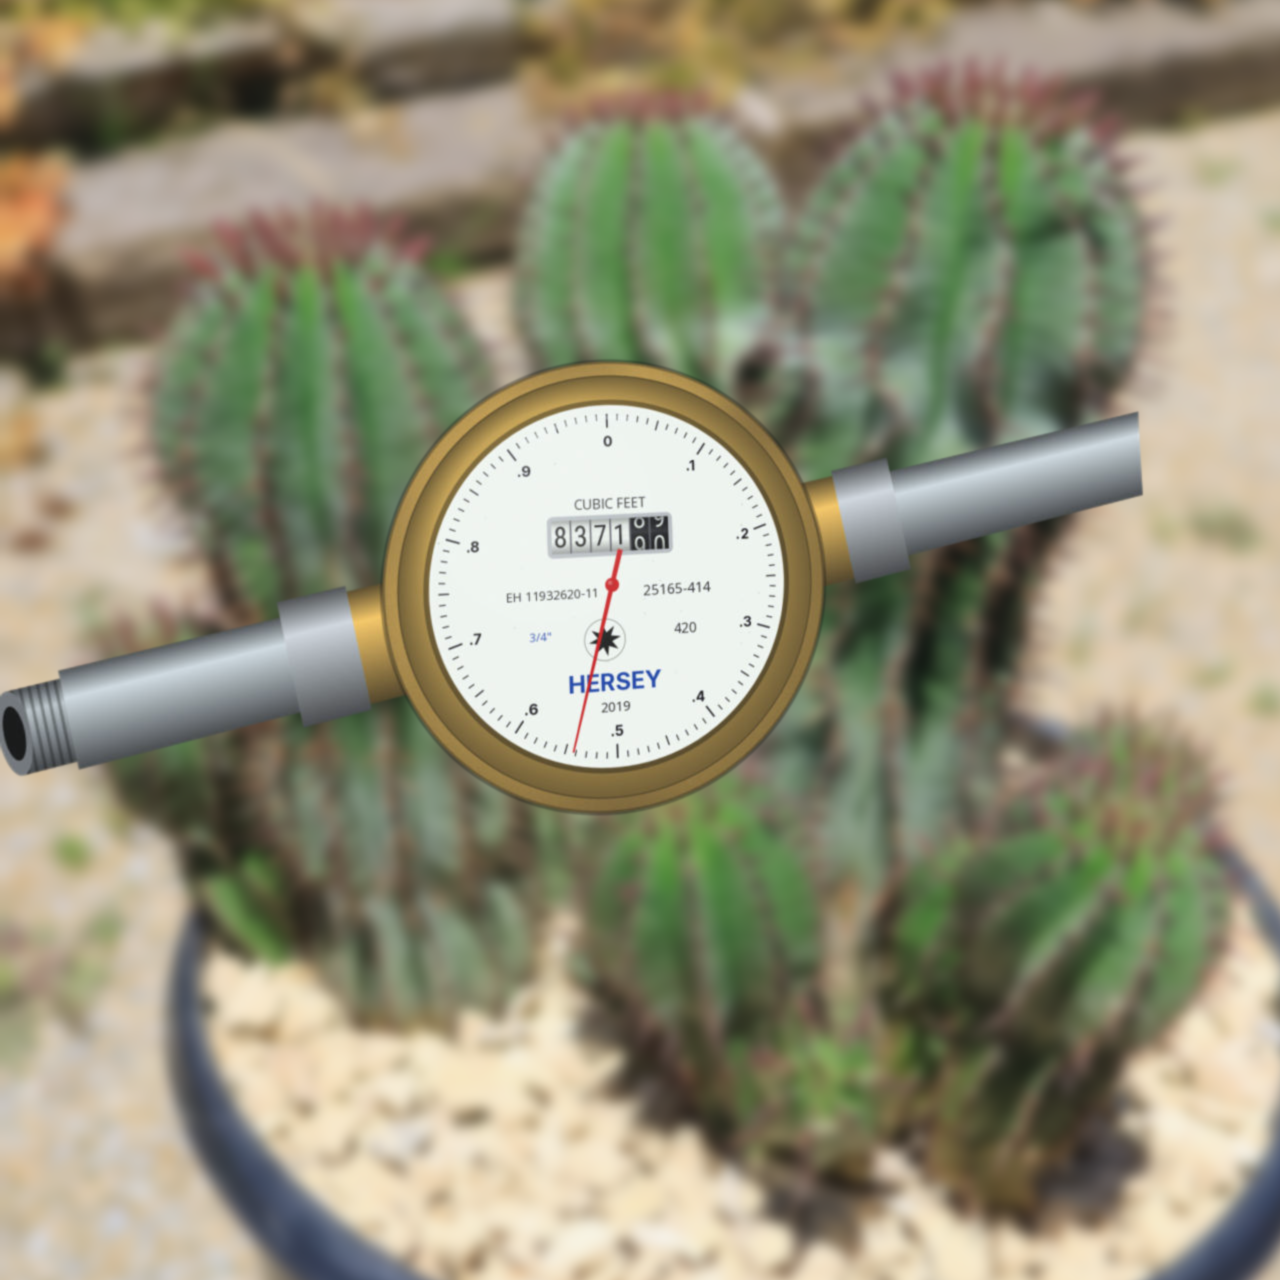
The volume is 837189.54
